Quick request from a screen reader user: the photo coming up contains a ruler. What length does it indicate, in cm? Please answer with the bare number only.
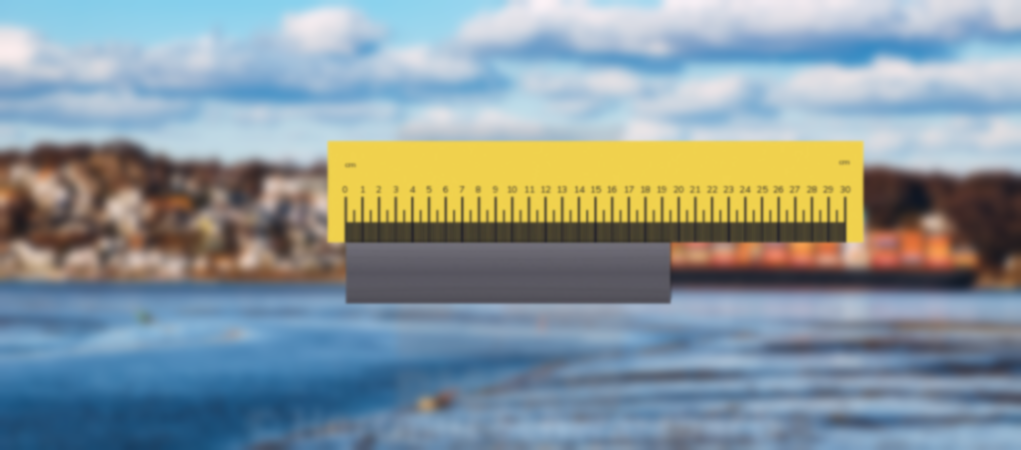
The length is 19.5
